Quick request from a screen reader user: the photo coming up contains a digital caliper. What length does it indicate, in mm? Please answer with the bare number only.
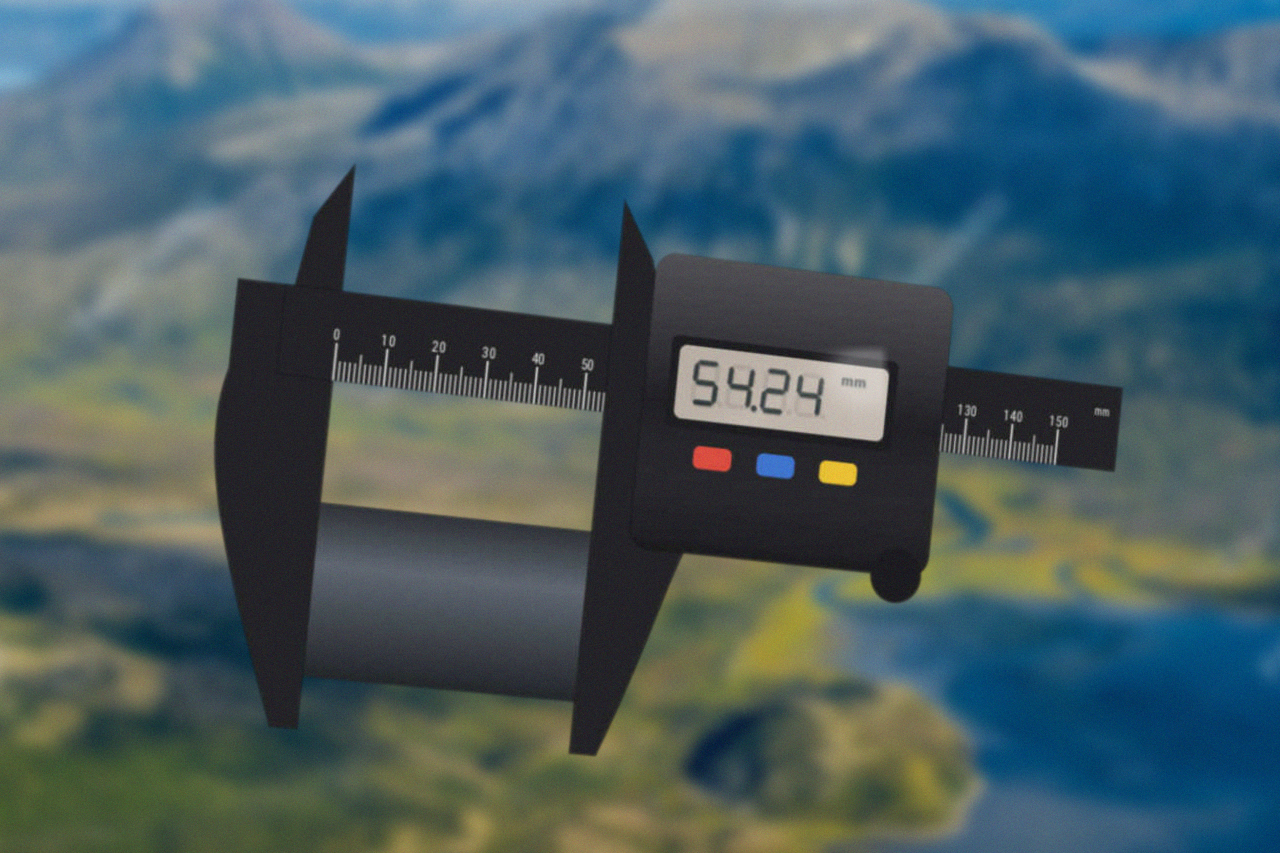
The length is 54.24
